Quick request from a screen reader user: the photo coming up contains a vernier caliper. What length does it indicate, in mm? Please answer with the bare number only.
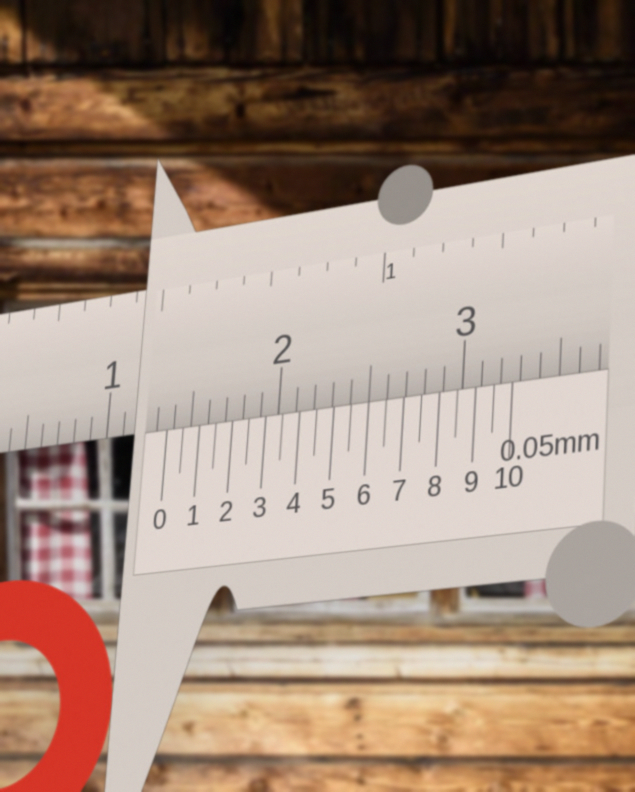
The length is 13.6
